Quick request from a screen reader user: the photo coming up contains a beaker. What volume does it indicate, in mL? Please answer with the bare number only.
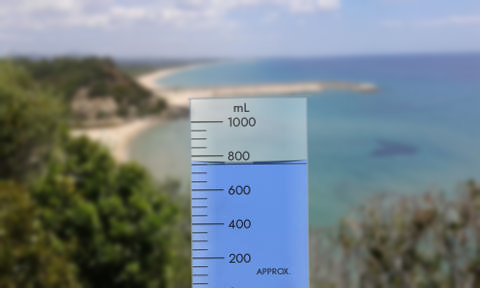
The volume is 750
